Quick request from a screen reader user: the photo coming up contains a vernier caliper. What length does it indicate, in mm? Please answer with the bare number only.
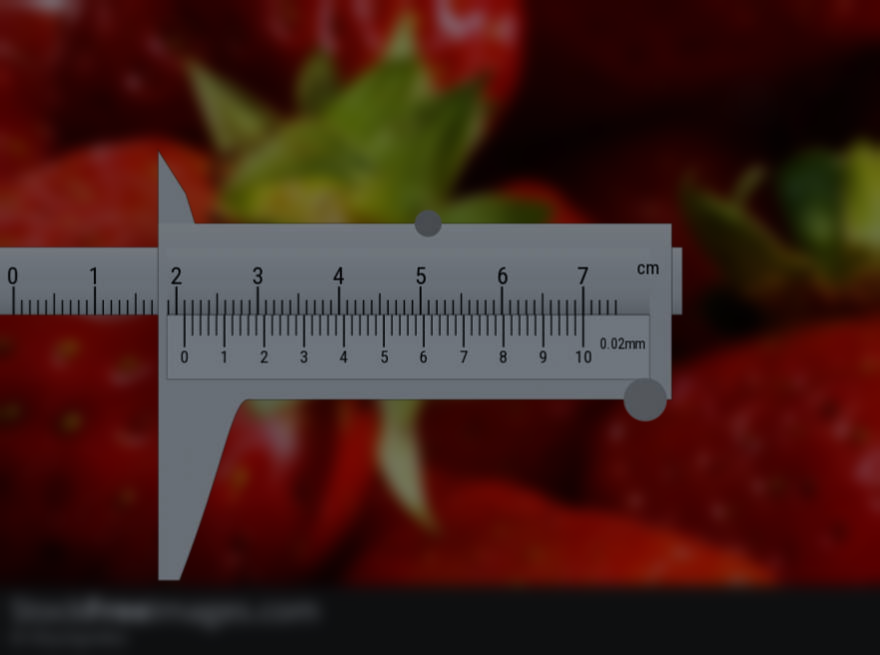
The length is 21.0
